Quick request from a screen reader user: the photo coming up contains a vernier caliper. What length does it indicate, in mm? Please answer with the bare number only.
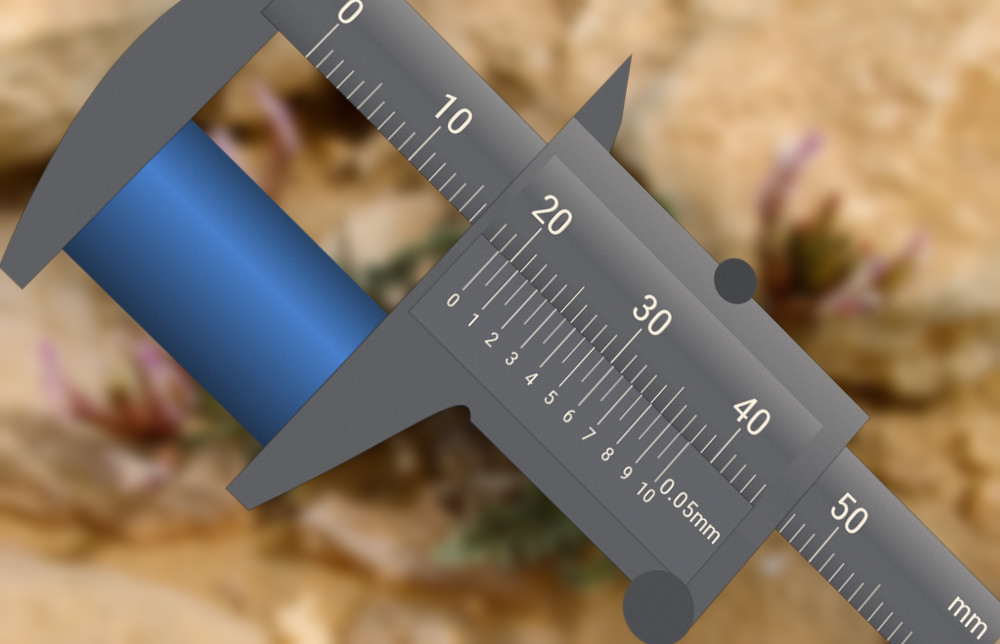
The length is 18.9
